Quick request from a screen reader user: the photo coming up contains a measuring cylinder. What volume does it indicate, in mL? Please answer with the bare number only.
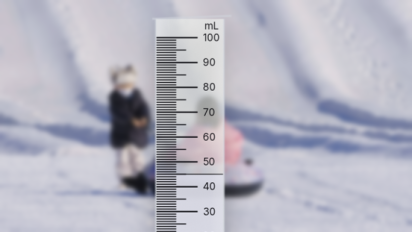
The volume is 45
